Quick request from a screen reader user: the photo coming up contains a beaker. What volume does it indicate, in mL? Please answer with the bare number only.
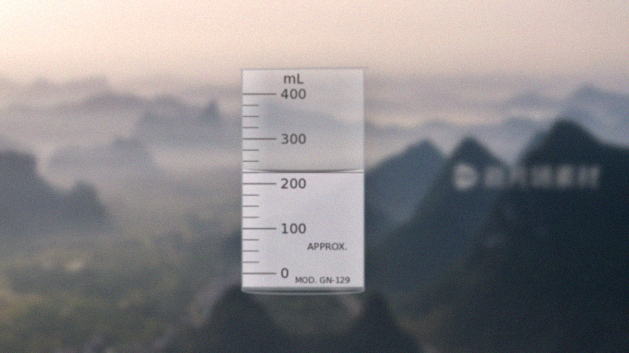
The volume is 225
